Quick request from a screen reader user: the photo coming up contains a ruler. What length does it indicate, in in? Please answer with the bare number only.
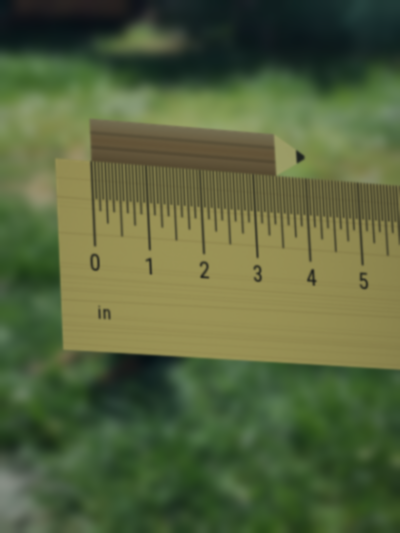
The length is 4
